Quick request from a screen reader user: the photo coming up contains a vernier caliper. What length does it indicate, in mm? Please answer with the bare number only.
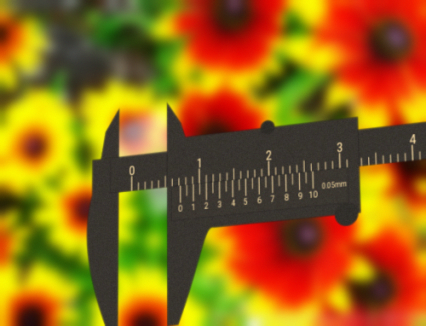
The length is 7.2
